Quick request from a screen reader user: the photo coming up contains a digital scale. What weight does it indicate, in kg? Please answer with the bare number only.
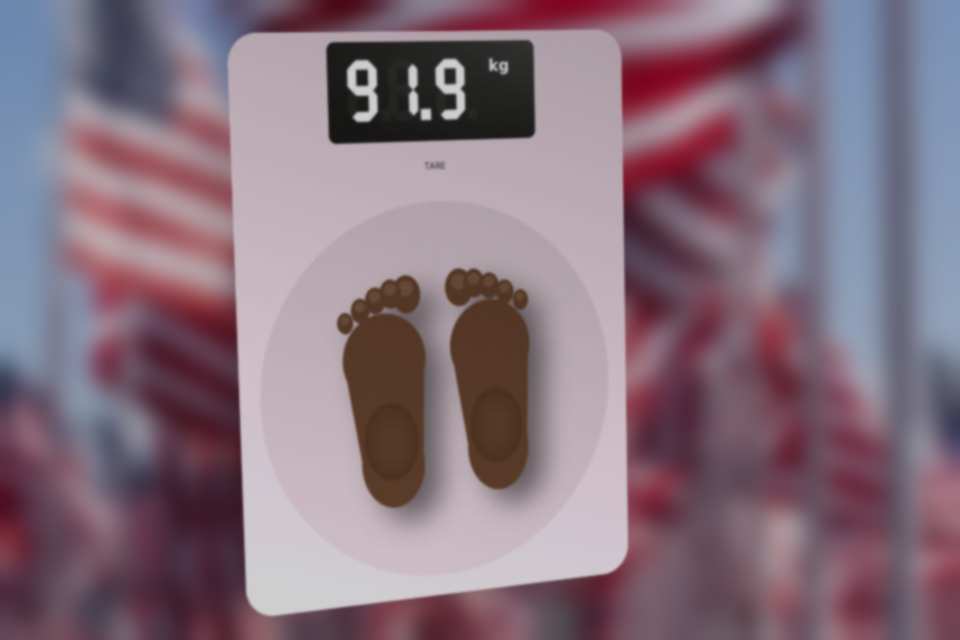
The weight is 91.9
